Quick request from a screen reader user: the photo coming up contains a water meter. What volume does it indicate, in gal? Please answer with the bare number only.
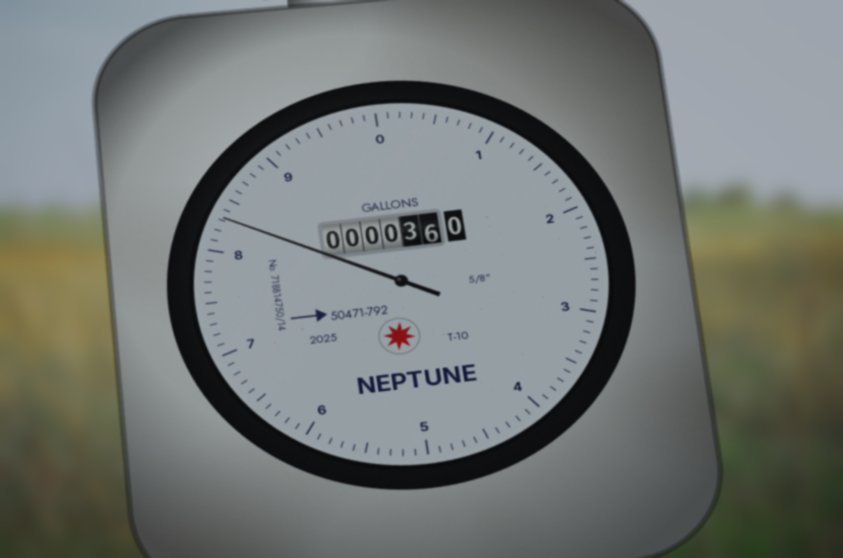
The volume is 358.3
